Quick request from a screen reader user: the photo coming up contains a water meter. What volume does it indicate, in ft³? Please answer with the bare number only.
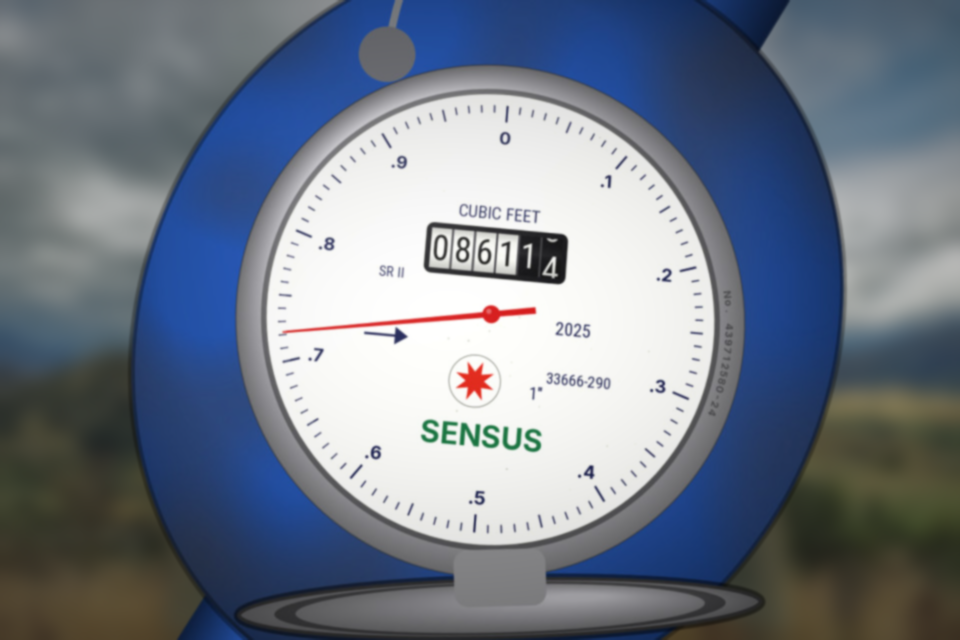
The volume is 86113.72
